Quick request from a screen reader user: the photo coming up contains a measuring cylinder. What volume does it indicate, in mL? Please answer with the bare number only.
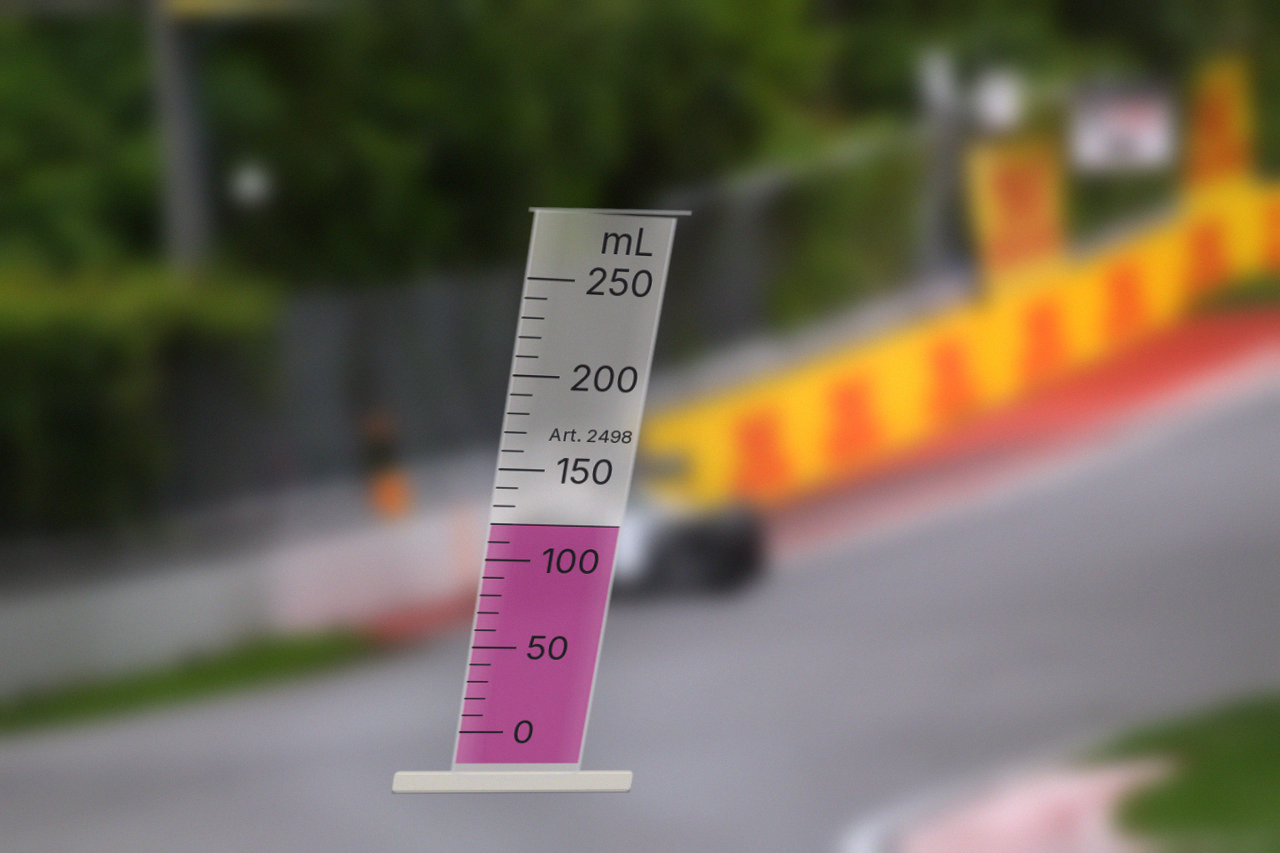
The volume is 120
